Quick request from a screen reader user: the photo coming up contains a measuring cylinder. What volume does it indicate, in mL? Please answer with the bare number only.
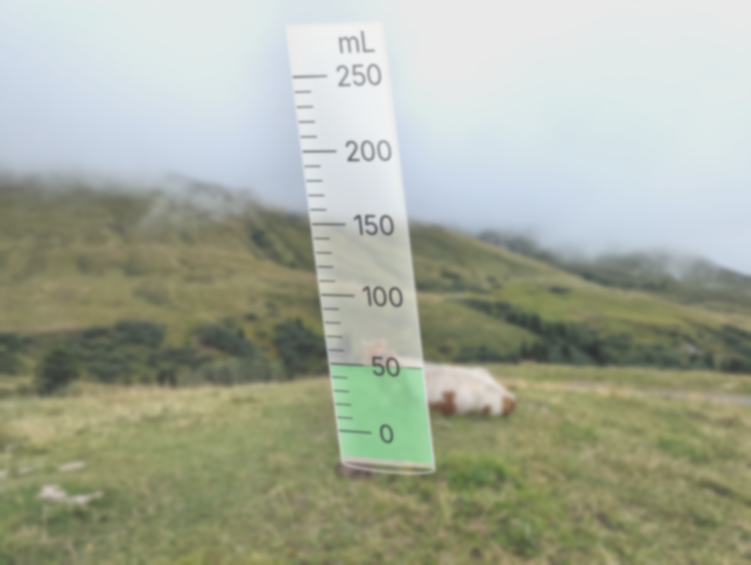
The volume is 50
